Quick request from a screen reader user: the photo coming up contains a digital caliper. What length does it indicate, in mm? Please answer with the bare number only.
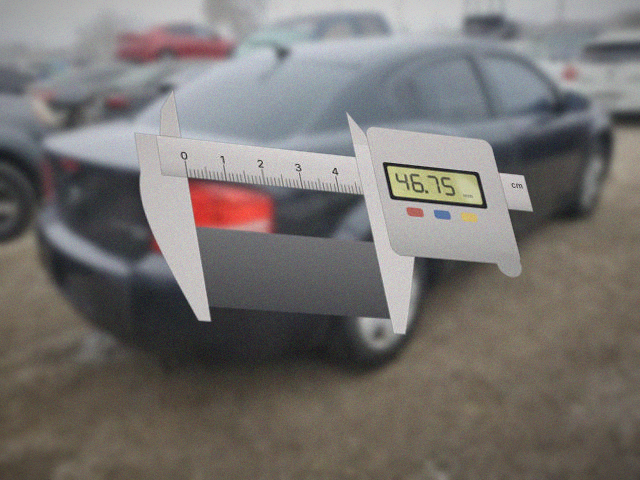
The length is 46.75
